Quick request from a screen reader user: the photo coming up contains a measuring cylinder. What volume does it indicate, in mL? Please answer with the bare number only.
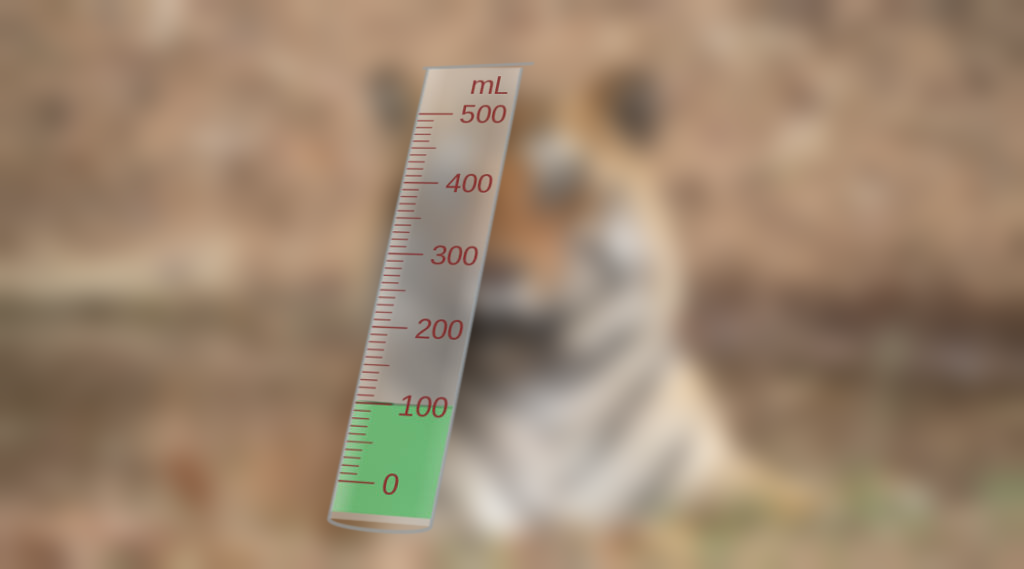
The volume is 100
